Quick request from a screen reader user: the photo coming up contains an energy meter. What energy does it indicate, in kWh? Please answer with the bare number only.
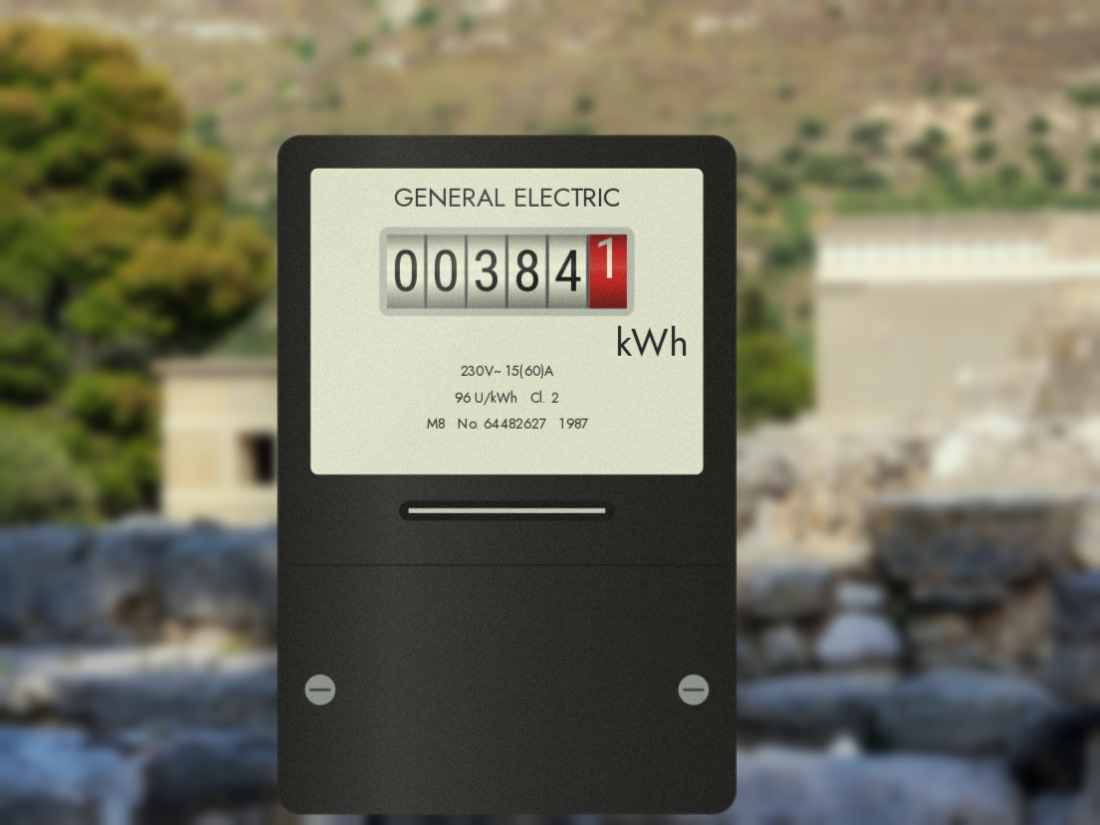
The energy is 384.1
